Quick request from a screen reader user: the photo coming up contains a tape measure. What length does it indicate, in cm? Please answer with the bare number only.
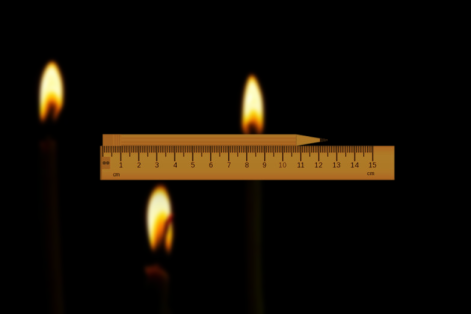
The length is 12.5
